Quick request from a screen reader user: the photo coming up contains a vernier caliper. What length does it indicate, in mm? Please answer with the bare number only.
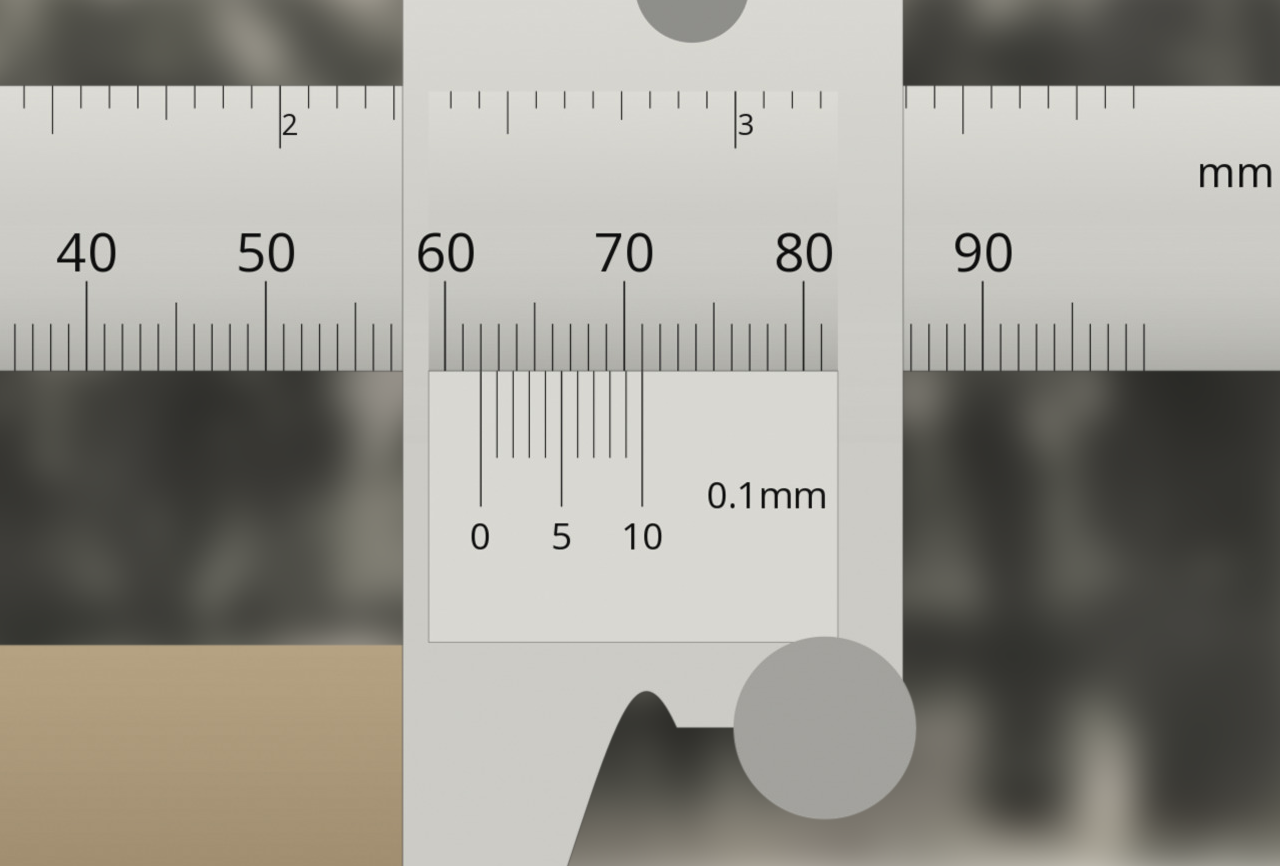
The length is 62.0
